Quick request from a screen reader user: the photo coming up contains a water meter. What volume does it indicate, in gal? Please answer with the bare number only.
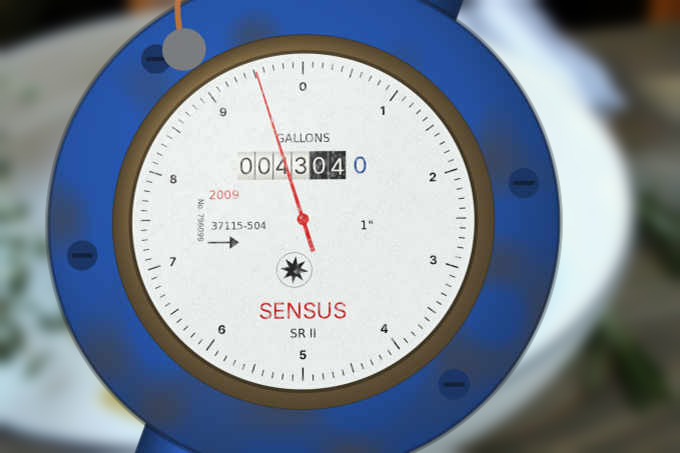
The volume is 43039.5
